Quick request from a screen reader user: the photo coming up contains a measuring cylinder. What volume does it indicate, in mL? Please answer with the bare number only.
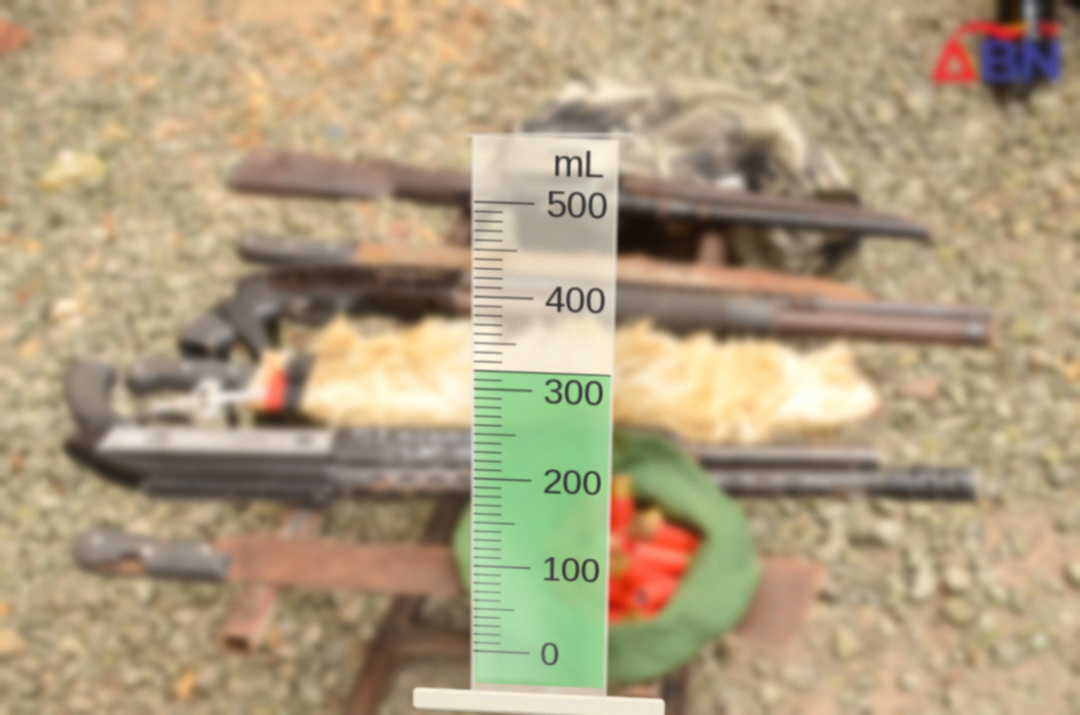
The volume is 320
